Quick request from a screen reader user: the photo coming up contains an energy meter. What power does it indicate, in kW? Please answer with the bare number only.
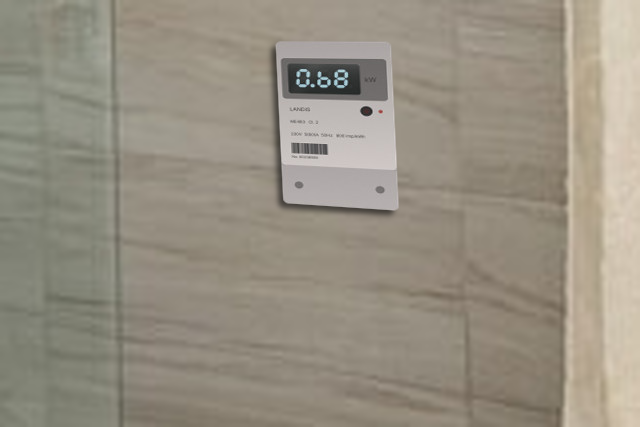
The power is 0.68
